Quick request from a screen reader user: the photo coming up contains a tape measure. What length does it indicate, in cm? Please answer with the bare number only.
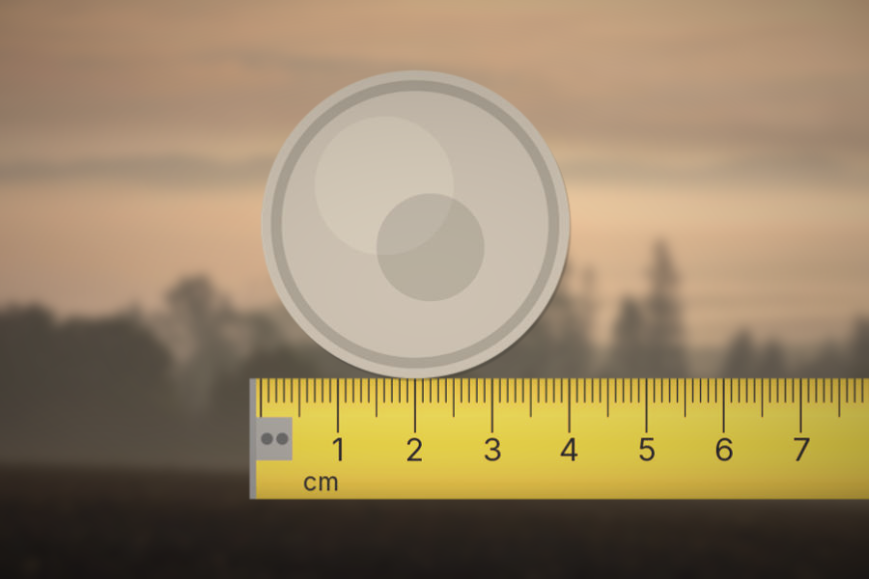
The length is 4
